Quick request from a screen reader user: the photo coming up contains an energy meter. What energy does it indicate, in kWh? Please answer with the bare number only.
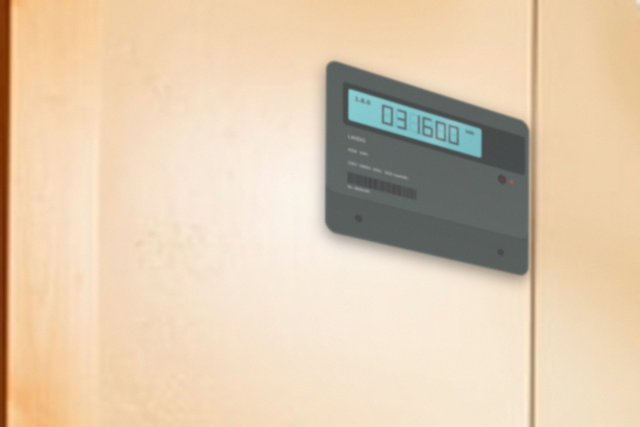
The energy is 31600
